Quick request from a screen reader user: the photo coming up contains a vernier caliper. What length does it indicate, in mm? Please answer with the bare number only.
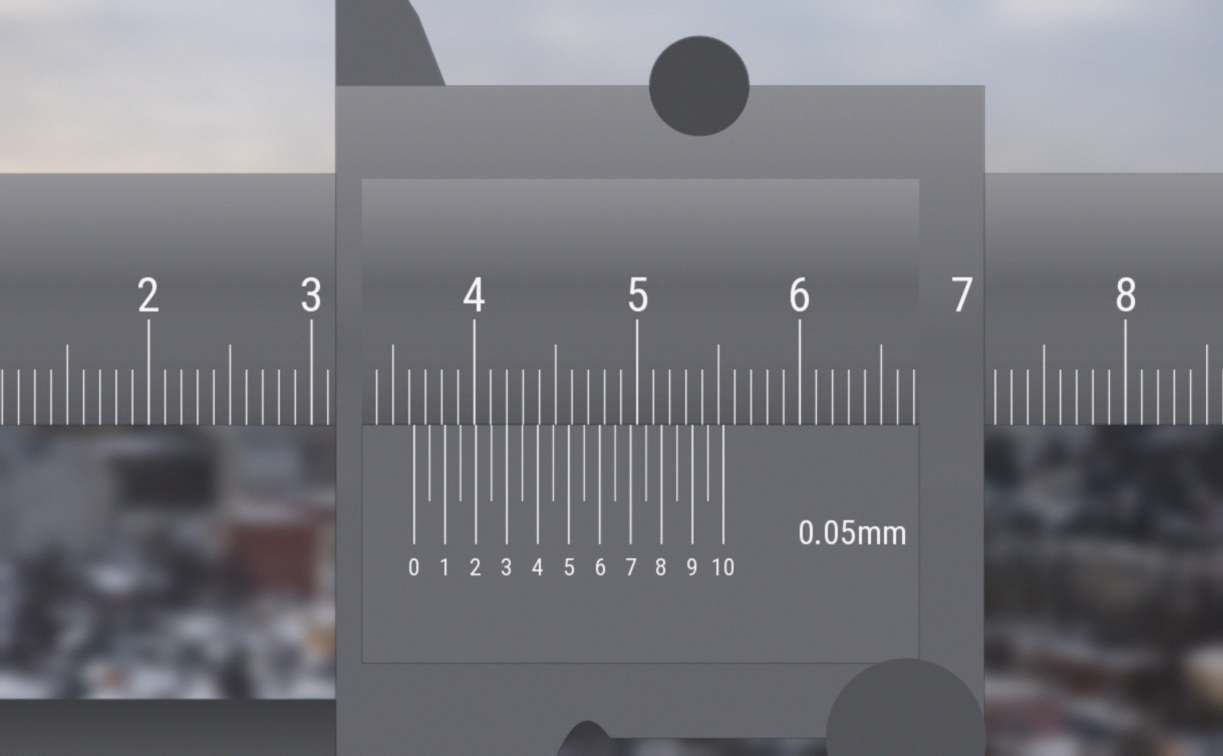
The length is 36.3
